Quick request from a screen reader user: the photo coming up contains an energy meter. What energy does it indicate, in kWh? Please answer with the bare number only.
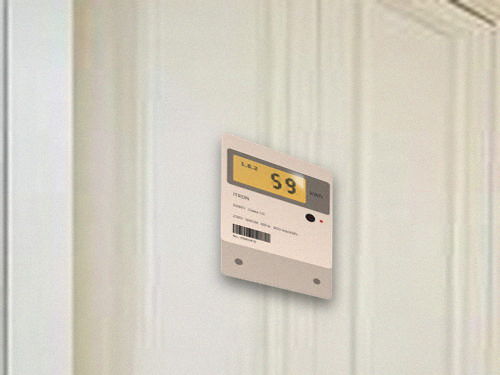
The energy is 59
